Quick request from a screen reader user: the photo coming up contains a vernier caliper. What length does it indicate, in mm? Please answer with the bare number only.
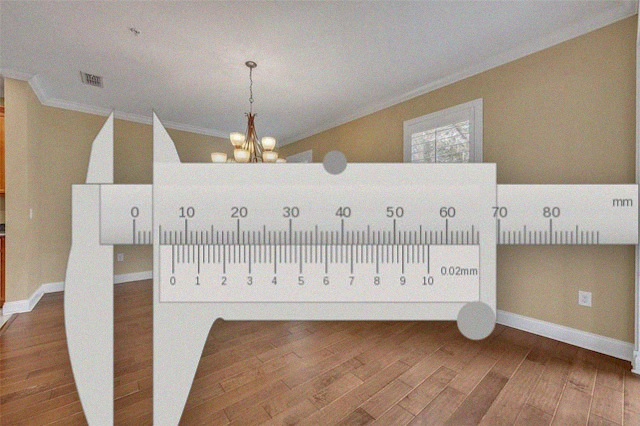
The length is 7.5
